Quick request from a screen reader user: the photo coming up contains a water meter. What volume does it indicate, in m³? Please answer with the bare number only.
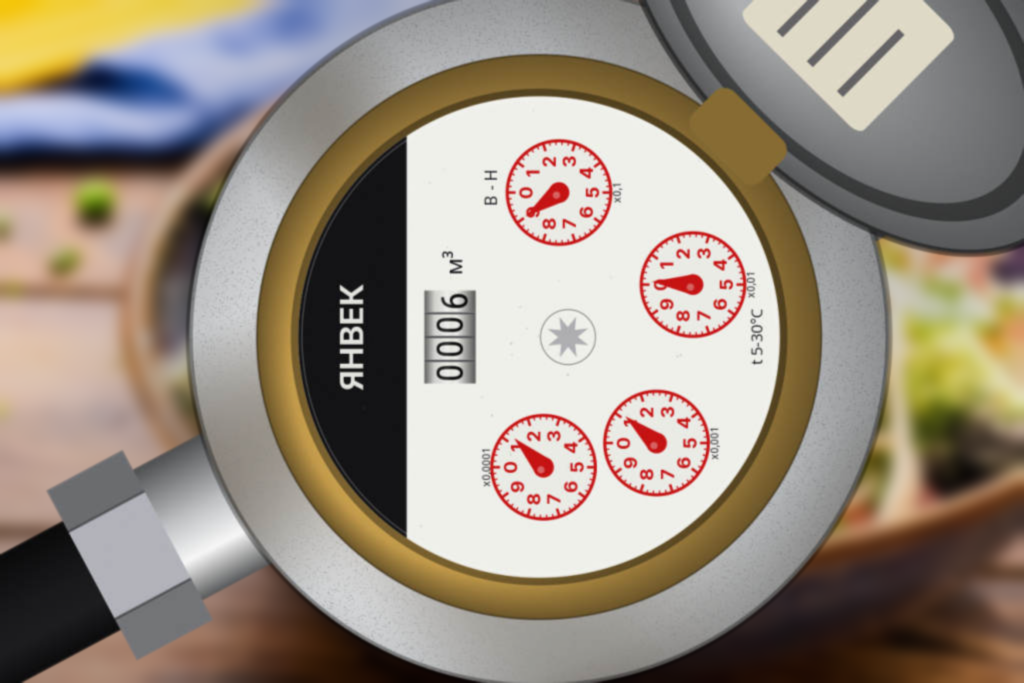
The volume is 5.9011
